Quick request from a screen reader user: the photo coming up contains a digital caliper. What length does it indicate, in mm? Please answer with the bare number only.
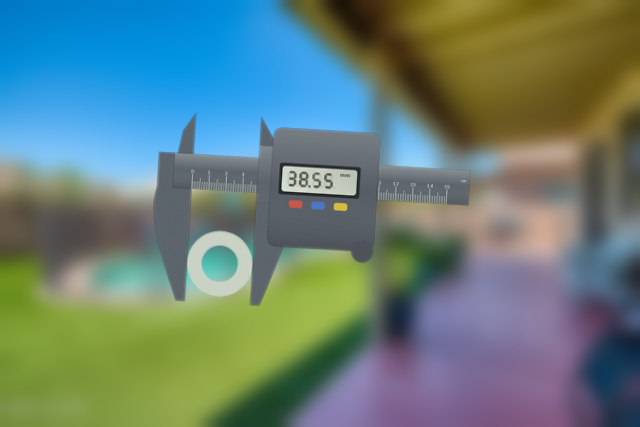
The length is 38.55
